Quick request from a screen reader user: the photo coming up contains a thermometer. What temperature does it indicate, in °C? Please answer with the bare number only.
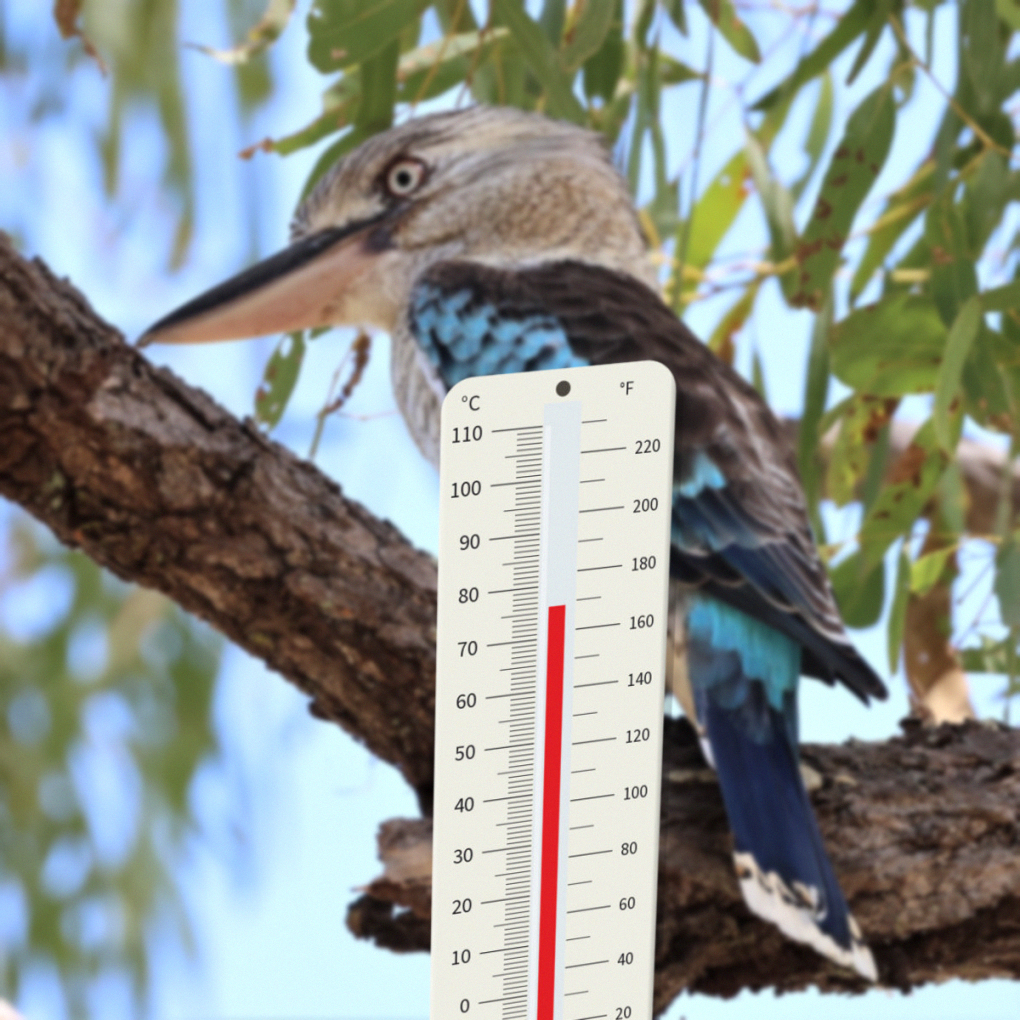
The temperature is 76
